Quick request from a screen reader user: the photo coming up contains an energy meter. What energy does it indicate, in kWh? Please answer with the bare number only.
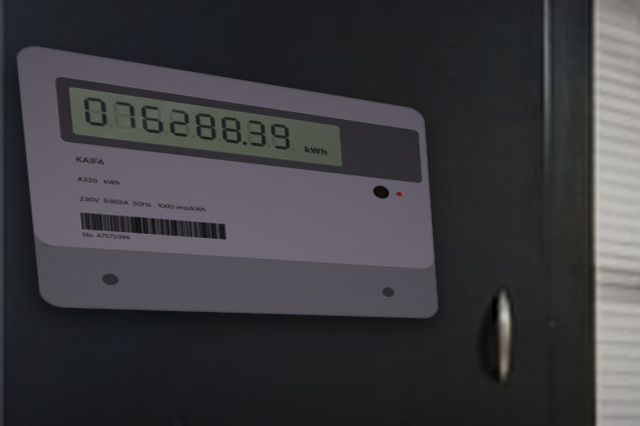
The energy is 76288.39
